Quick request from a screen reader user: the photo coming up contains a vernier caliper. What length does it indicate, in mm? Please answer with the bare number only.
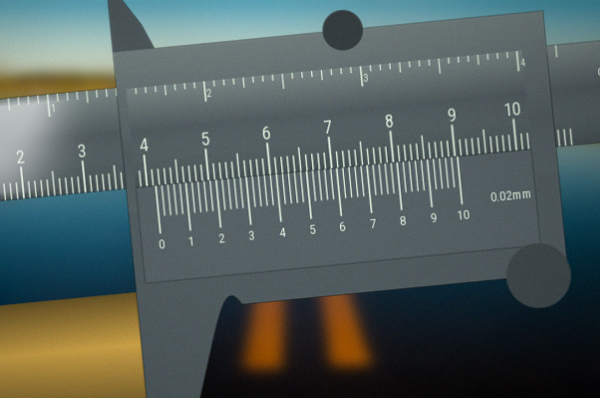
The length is 41.4
